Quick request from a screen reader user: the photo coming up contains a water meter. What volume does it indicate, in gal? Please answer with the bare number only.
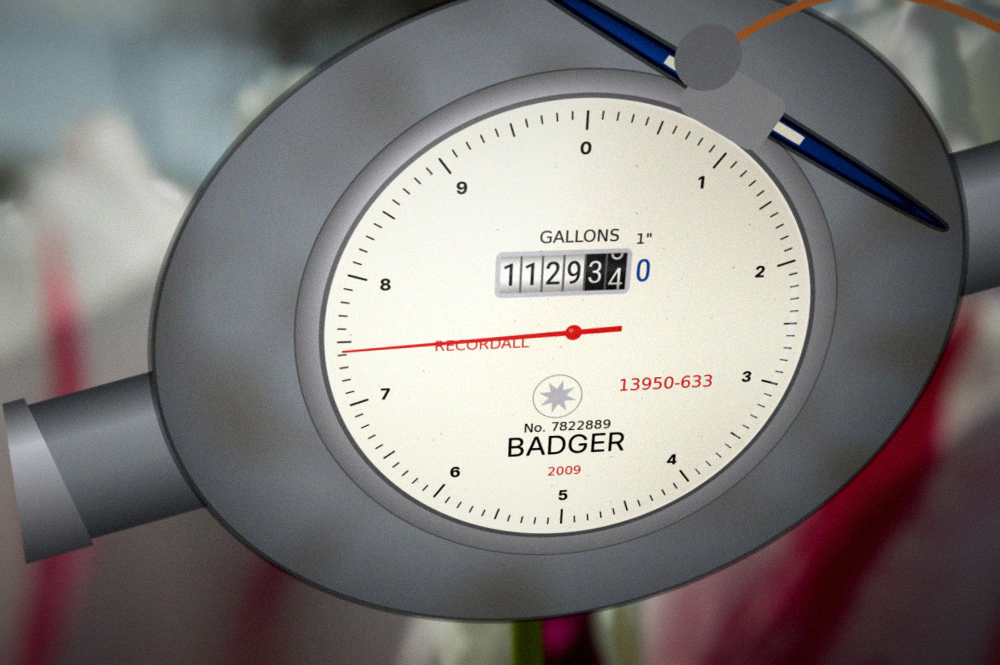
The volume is 1129337.4
